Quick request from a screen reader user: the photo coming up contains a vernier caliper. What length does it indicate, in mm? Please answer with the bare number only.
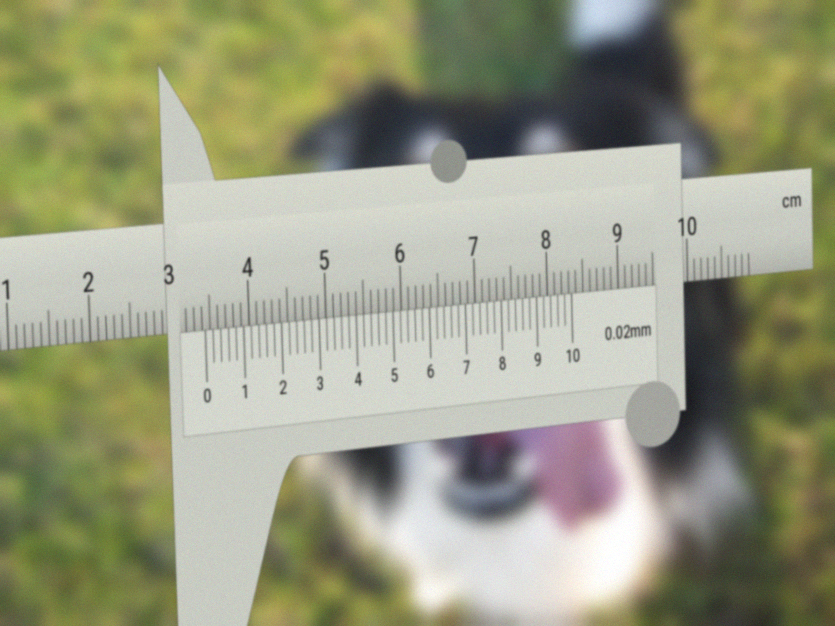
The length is 34.4
